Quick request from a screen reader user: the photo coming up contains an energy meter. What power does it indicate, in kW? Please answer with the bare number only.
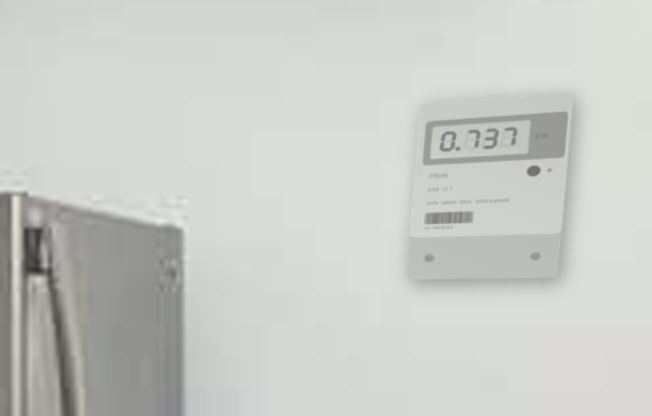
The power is 0.737
